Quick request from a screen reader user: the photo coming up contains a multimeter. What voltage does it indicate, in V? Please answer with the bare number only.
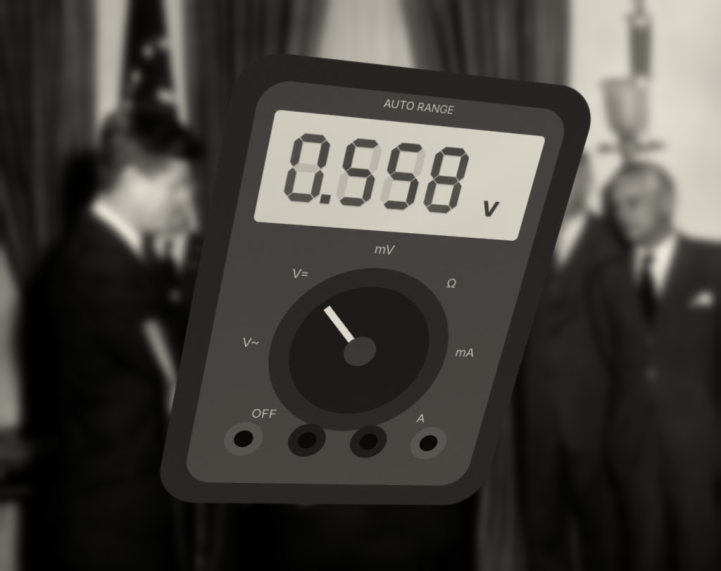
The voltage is 0.558
